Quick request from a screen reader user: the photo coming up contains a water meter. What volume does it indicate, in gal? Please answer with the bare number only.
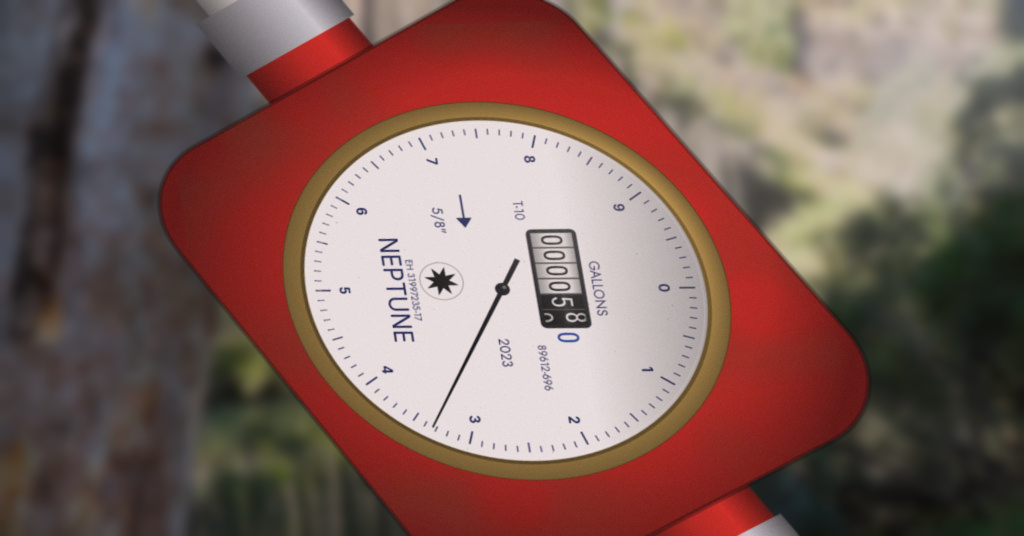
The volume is 583.3
